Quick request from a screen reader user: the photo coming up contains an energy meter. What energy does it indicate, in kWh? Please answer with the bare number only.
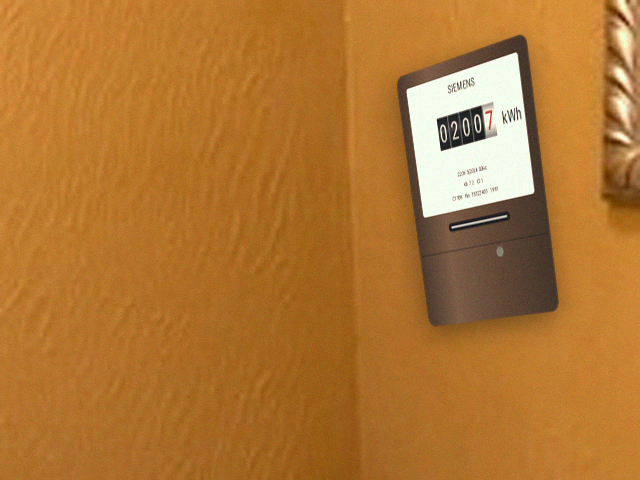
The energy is 200.7
